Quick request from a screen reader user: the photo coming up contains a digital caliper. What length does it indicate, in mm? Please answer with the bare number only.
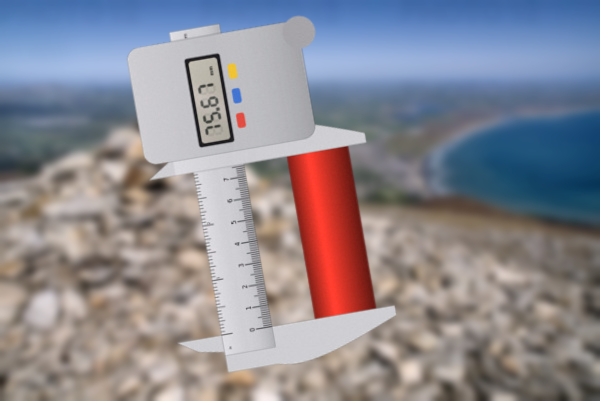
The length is 75.67
